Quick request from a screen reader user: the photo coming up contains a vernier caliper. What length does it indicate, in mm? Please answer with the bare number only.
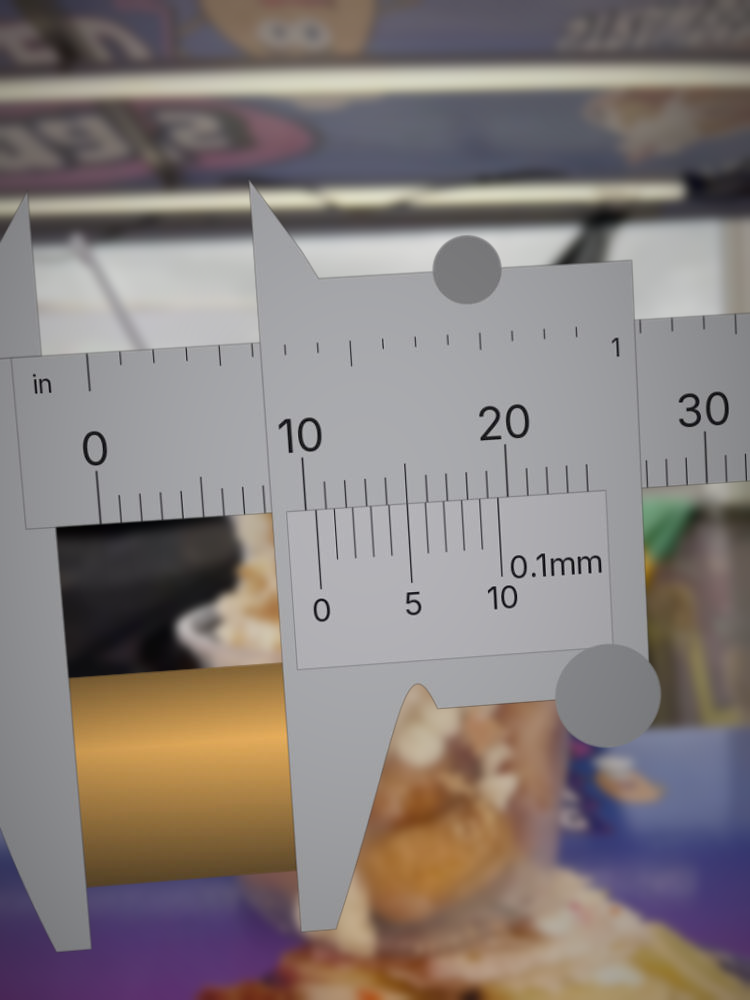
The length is 10.5
